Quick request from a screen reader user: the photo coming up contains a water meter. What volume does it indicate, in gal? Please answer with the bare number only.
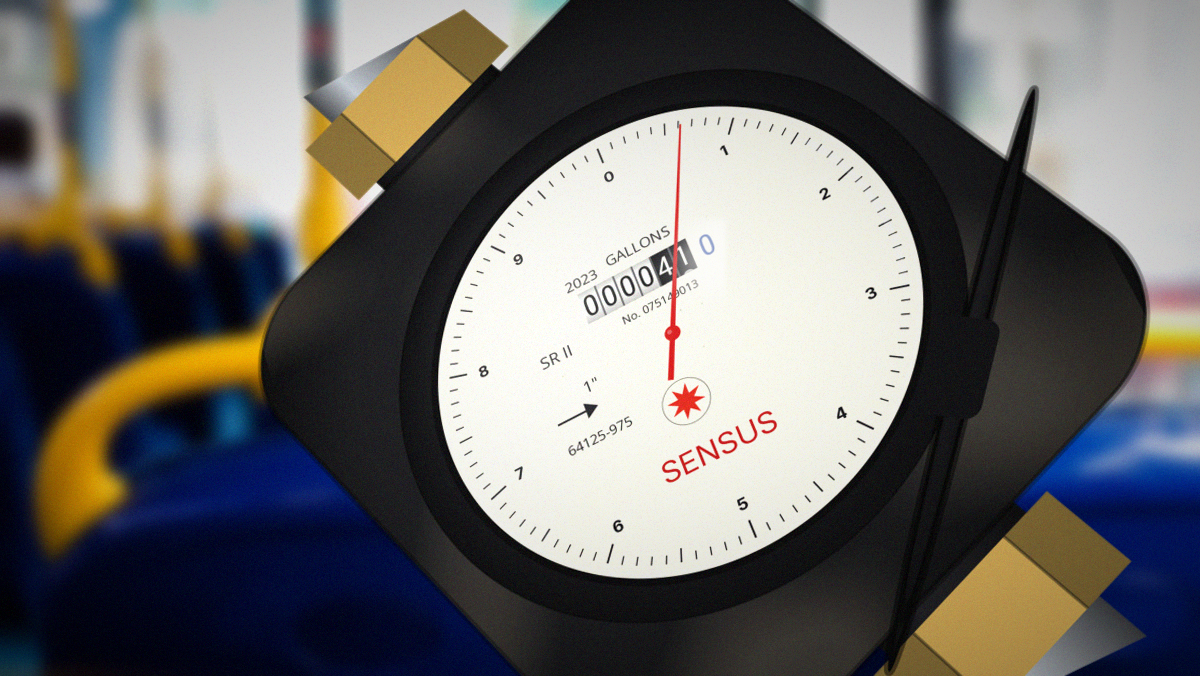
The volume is 410.6
